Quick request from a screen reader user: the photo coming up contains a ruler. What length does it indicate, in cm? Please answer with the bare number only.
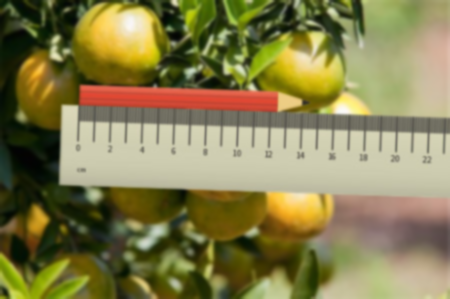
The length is 14.5
